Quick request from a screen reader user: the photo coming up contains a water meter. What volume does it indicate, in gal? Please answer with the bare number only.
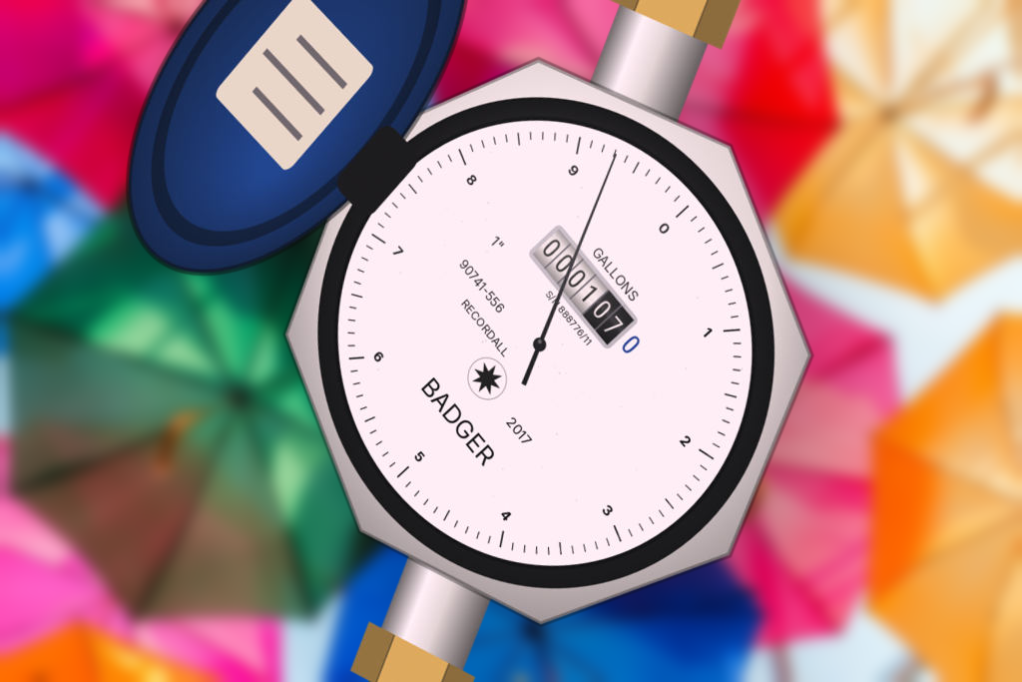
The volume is 1069.3
